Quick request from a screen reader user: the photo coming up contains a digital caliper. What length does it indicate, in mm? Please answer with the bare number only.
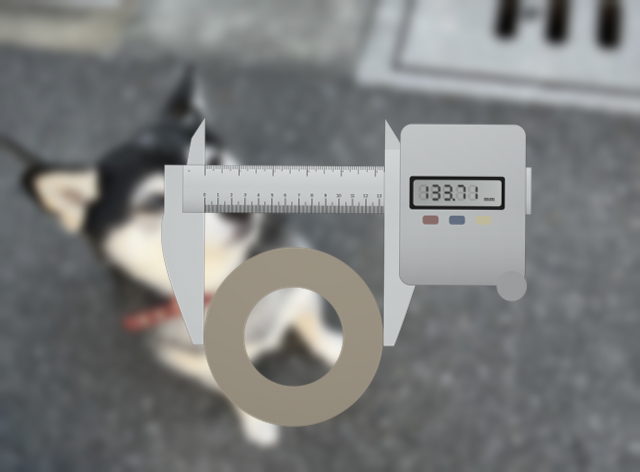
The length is 133.71
